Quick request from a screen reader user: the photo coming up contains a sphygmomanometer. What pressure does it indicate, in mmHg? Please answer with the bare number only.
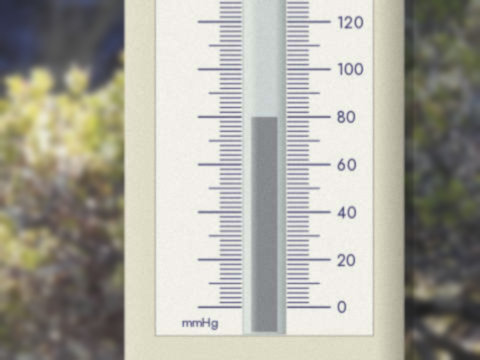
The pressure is 80
